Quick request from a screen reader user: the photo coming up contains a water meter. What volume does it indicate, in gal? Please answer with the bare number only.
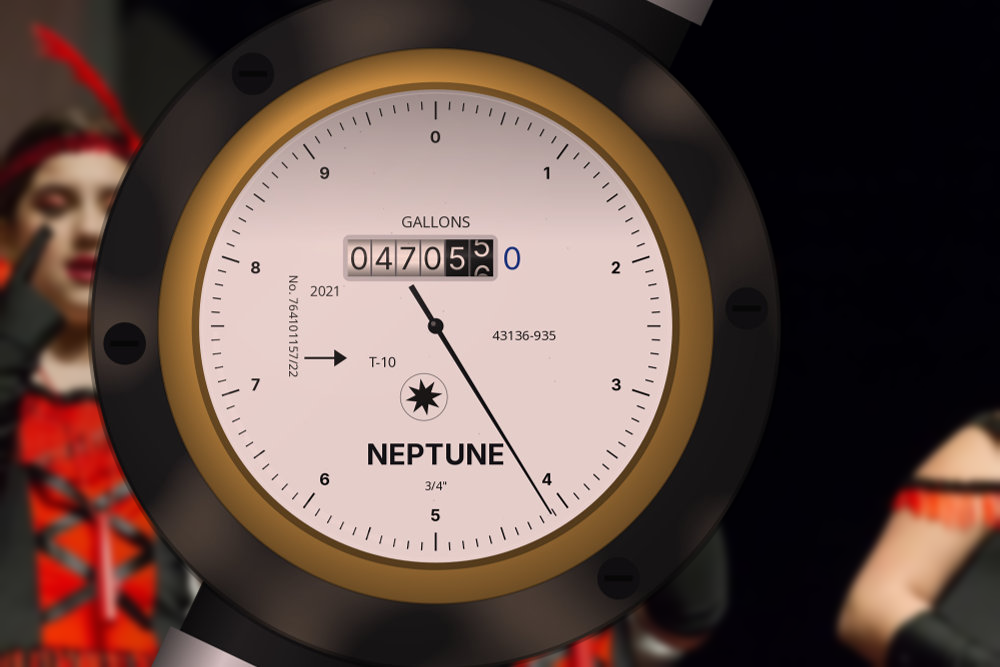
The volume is 470554.1
